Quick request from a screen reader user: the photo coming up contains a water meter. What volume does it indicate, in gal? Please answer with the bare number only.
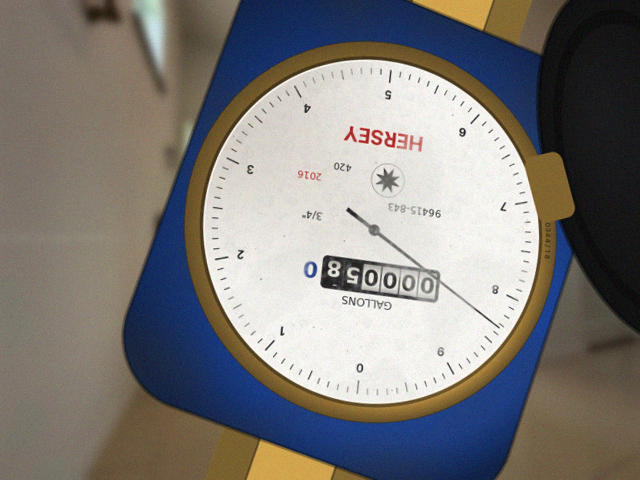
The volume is 578.3
